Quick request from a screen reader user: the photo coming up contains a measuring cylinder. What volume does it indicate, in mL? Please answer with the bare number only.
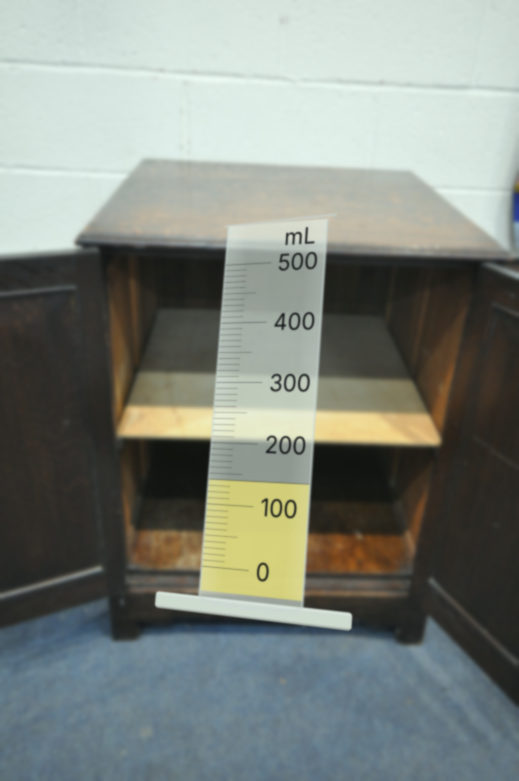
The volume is 140
